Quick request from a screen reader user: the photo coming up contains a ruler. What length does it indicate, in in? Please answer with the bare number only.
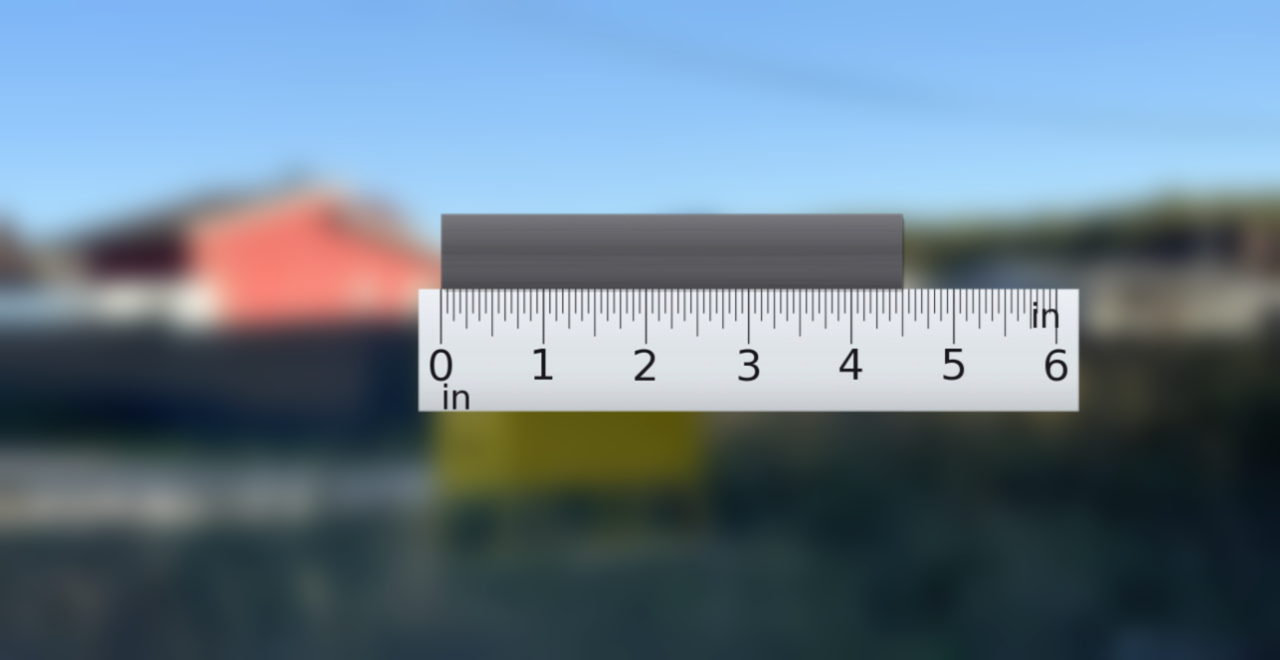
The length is 4.5
